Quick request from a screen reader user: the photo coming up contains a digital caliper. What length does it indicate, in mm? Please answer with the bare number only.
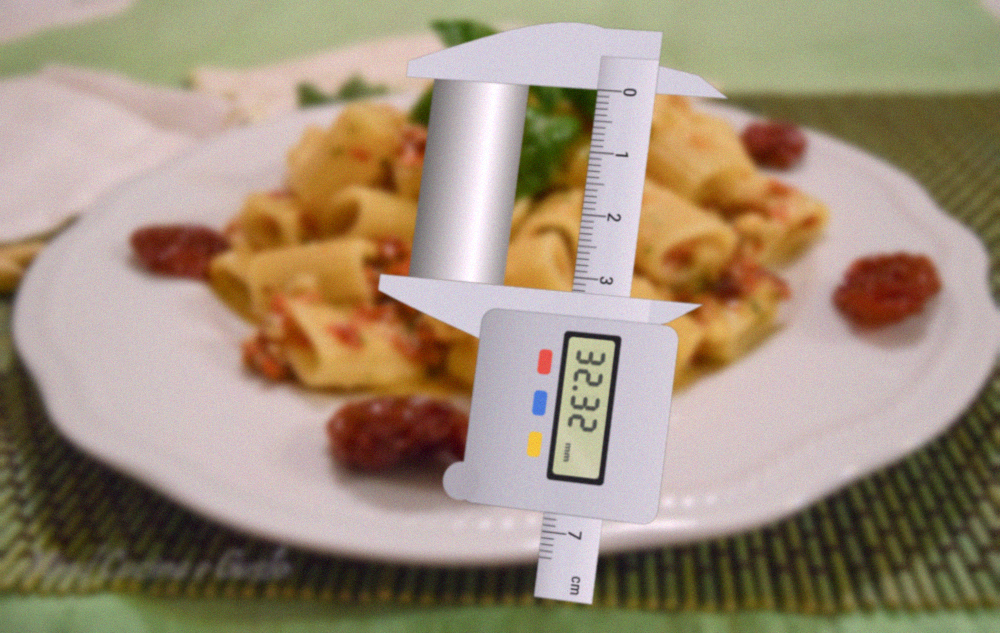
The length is 32.32
